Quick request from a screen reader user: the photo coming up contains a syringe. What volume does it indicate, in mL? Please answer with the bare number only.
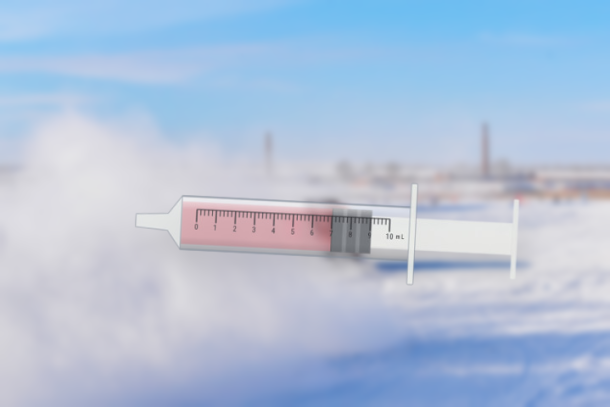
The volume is 7
